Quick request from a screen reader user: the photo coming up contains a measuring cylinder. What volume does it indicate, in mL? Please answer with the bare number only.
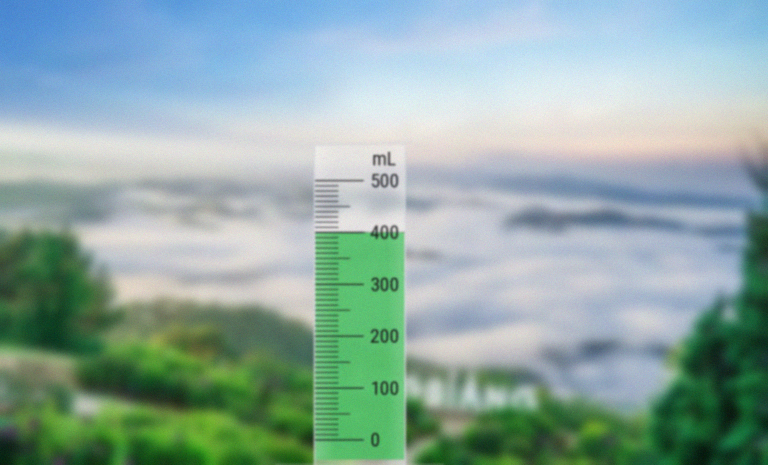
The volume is 400
